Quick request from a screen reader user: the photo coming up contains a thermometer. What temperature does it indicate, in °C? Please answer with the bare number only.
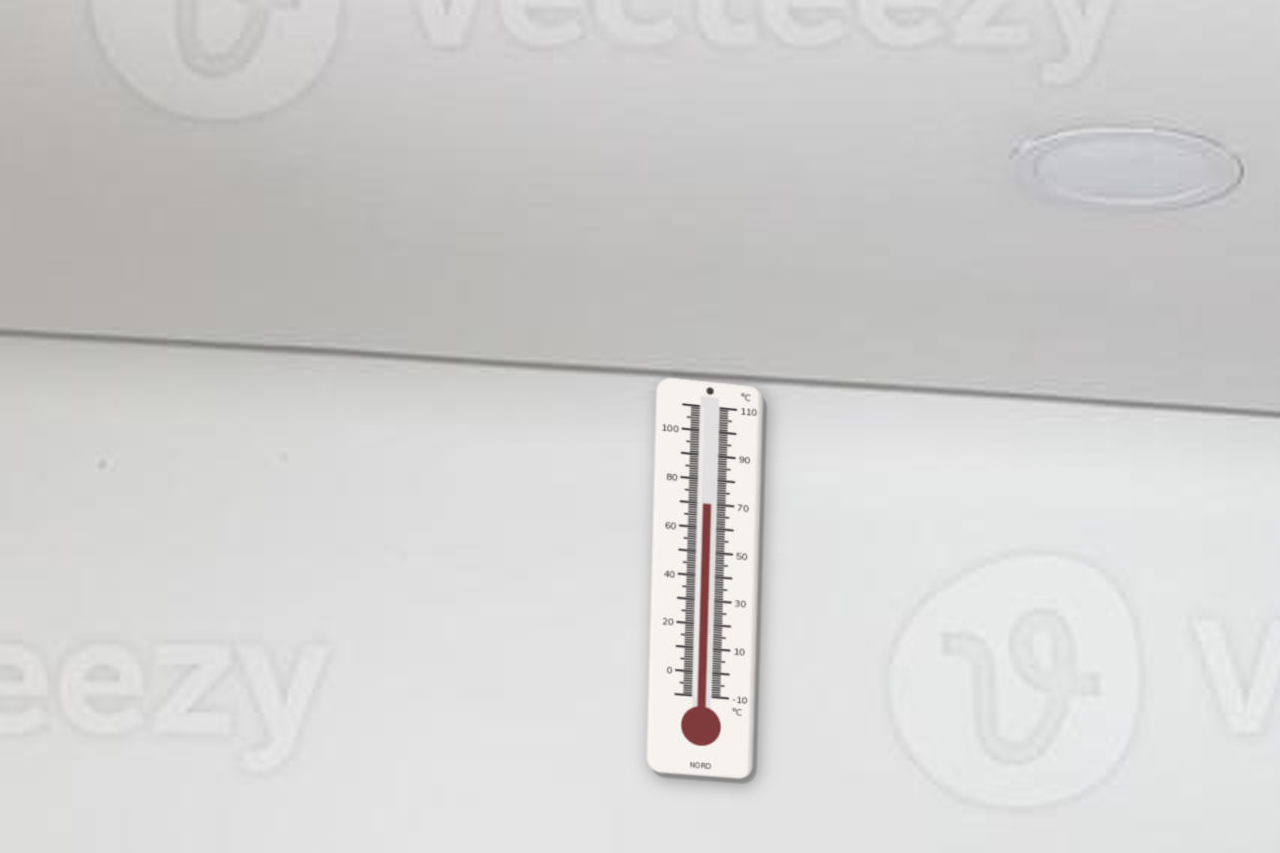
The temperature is 70
